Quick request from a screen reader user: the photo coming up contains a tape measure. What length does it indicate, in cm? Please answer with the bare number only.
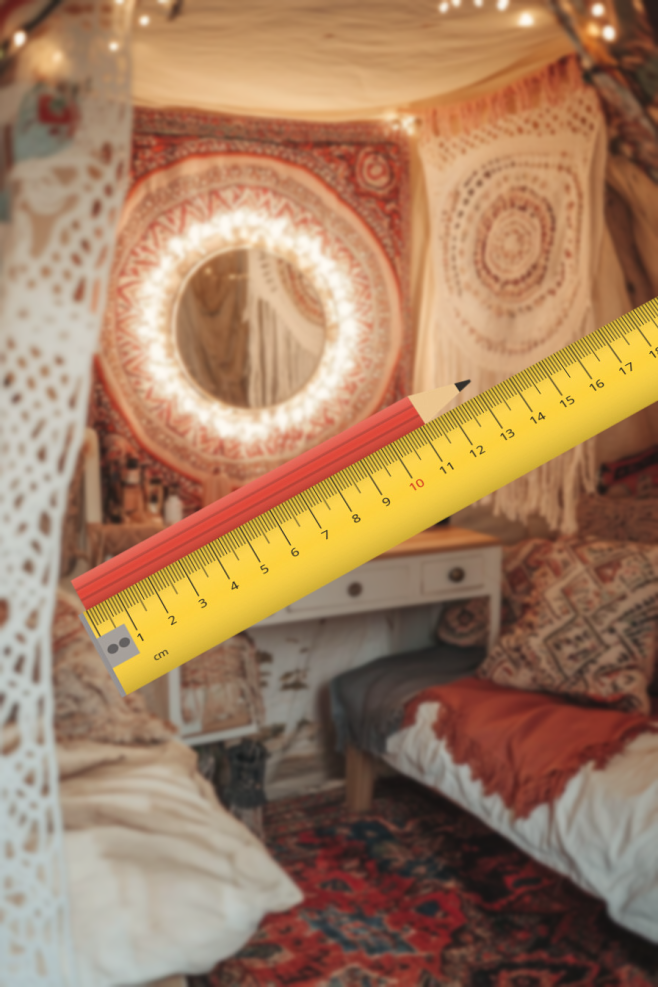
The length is 13
